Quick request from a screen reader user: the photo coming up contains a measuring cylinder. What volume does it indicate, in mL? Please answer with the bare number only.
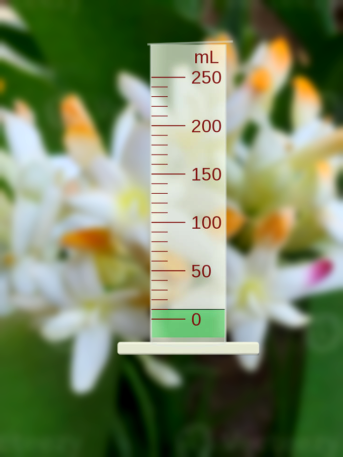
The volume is 10
